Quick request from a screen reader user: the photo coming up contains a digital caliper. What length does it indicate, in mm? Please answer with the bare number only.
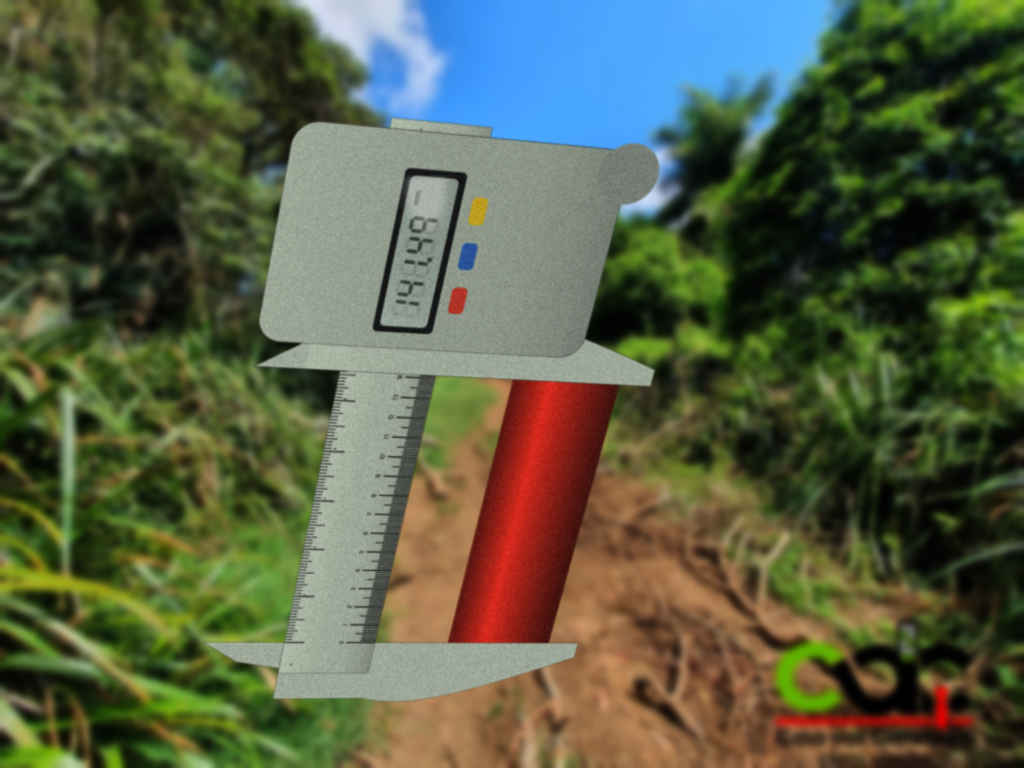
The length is 141.49
